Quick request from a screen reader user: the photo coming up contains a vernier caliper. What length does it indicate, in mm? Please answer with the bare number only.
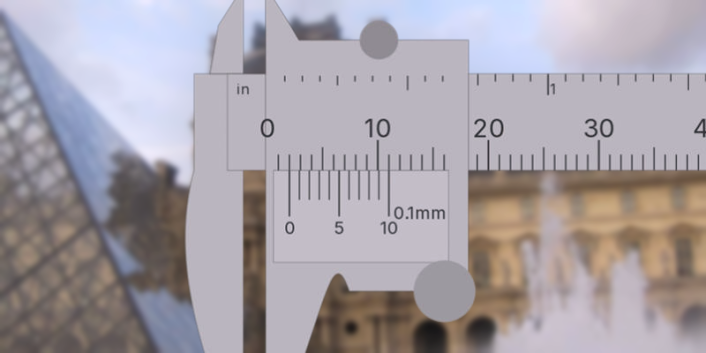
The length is 2.0
